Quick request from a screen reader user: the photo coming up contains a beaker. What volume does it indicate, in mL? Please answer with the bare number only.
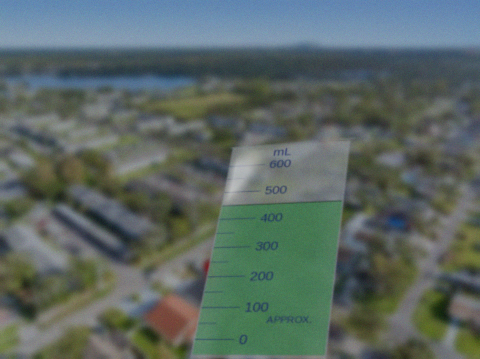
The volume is 450
